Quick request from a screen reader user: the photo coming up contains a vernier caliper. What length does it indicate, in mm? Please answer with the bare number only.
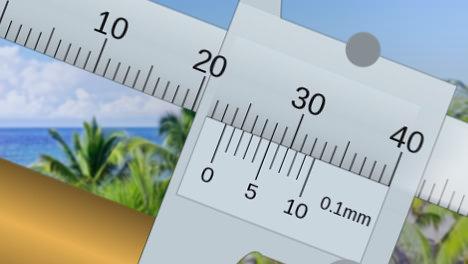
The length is 23.5
